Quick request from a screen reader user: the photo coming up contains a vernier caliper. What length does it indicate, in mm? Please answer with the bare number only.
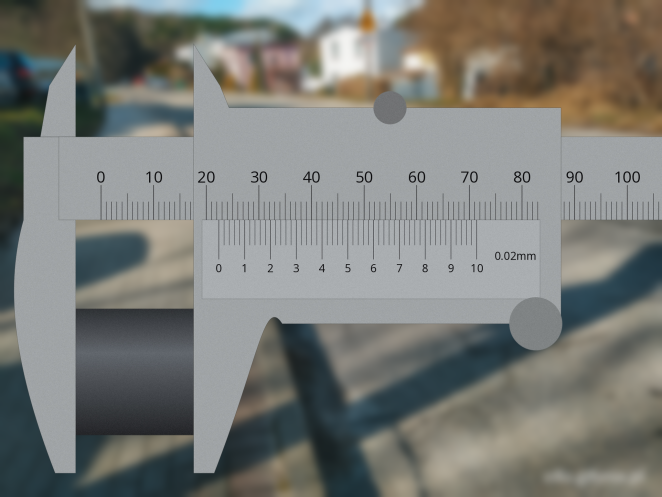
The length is 22.4
